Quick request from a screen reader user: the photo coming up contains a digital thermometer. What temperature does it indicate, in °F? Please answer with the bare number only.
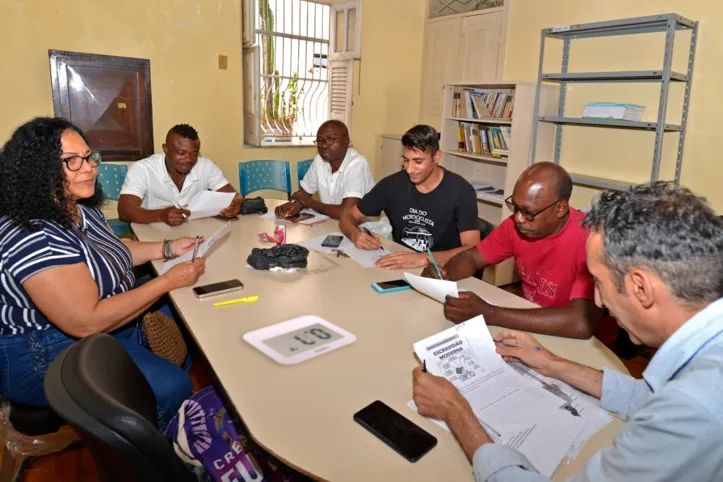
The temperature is 0.7
